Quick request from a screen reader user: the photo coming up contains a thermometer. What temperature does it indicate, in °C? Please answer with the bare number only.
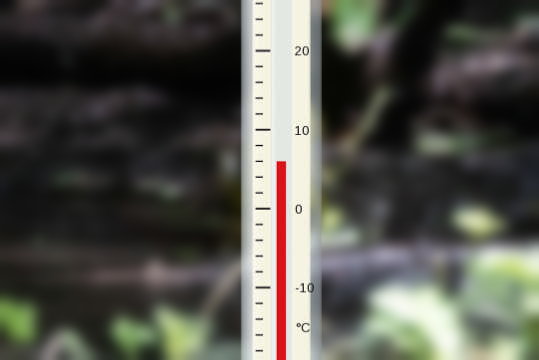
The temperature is 6
